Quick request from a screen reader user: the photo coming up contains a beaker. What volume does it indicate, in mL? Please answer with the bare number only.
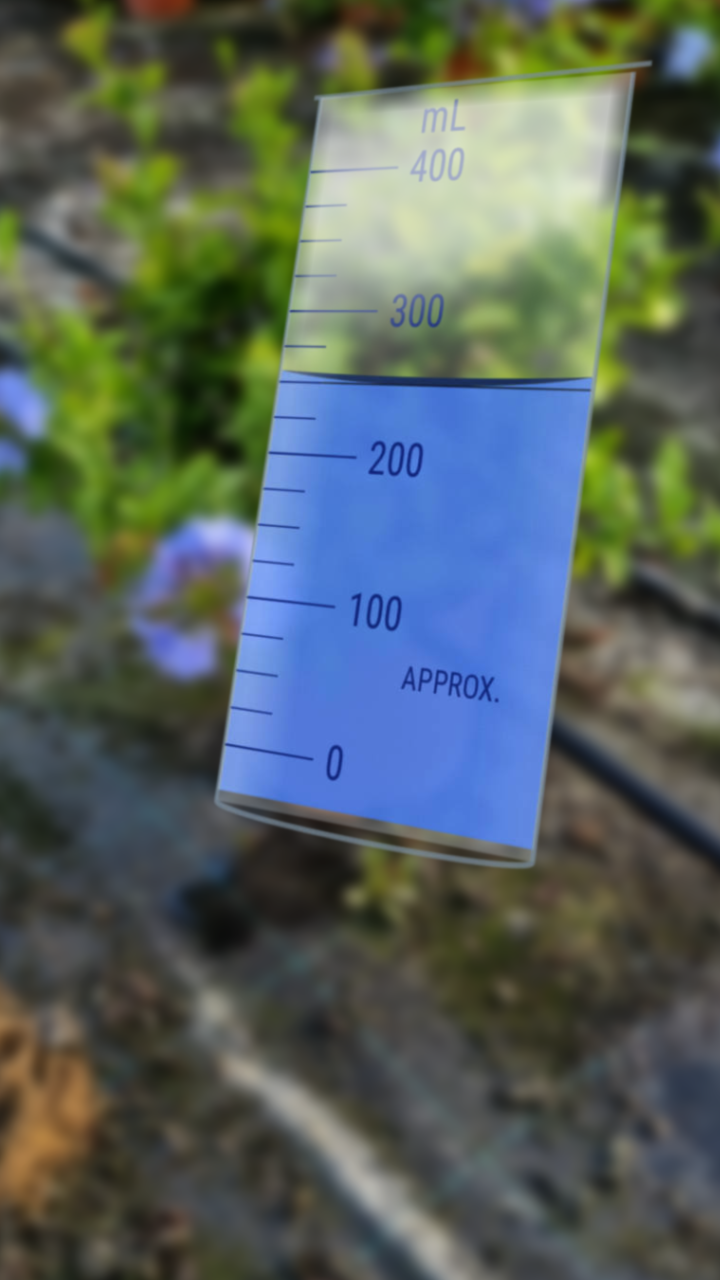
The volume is 250
